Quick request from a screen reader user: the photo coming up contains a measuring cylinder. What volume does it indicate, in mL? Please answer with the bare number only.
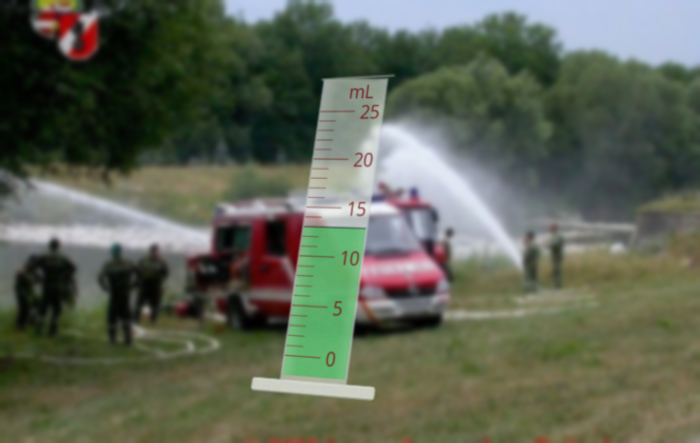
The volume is 13
